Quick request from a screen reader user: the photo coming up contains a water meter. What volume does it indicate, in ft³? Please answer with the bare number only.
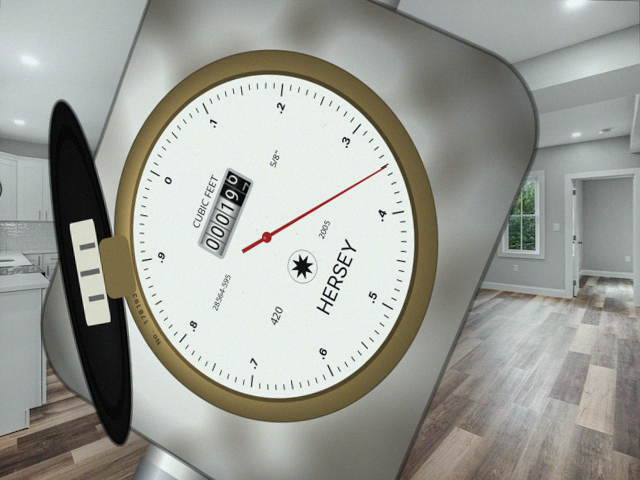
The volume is 196.35
